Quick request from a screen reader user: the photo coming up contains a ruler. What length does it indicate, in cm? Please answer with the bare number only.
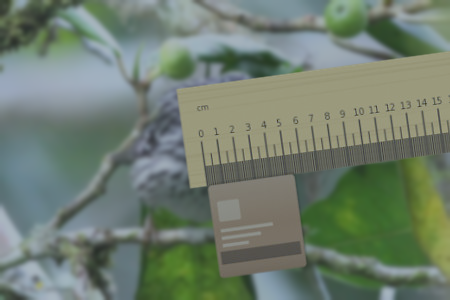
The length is 5.5
